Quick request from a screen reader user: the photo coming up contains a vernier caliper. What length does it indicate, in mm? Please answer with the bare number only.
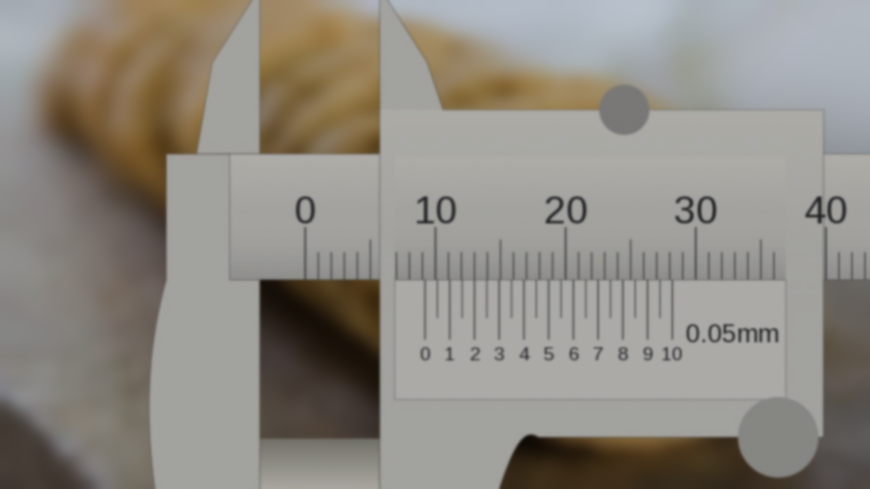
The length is 9.2
